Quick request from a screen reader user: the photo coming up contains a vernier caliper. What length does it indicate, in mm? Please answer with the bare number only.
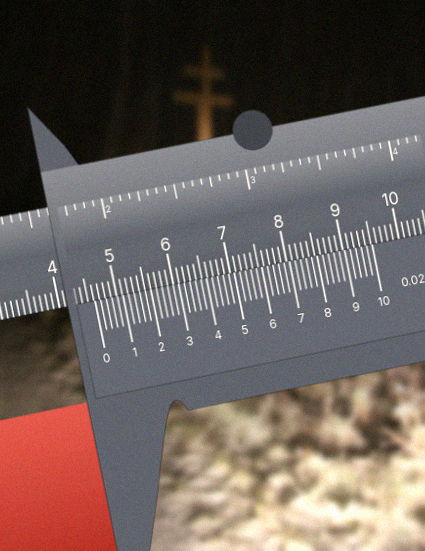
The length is 46.2
